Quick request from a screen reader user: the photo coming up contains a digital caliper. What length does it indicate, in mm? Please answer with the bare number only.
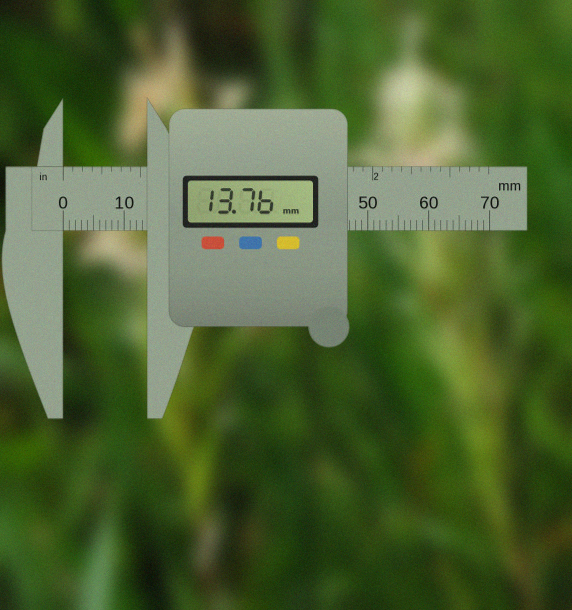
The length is 13.76
